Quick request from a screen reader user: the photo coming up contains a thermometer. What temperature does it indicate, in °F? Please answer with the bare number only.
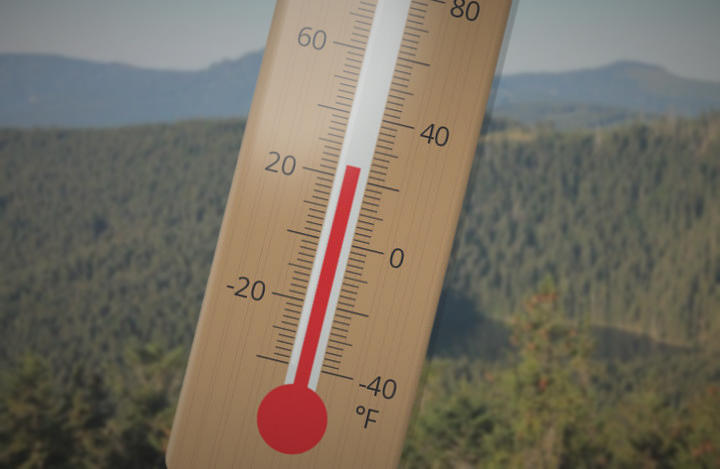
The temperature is 24
